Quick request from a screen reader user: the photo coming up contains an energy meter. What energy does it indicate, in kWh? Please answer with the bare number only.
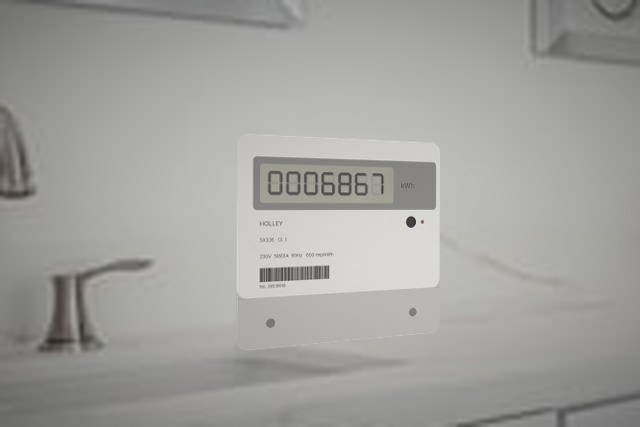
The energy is 6867
